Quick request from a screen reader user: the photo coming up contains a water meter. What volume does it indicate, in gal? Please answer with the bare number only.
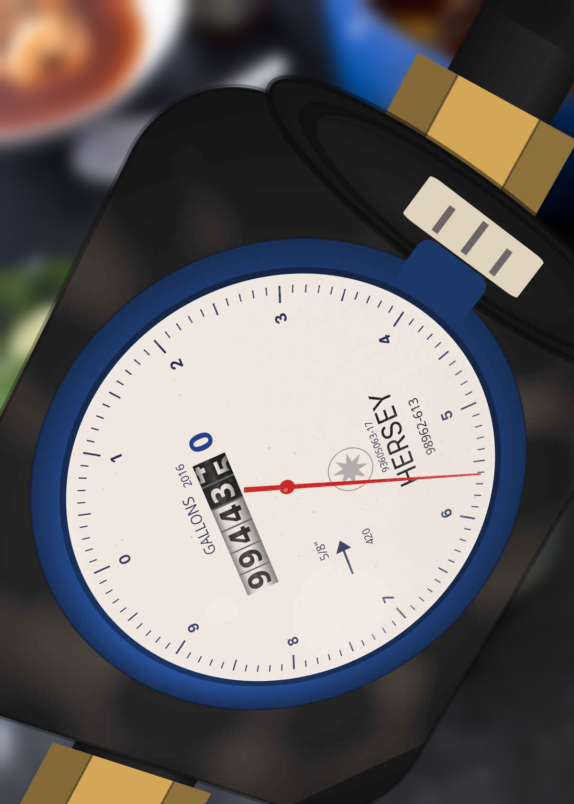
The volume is 9944345.6
